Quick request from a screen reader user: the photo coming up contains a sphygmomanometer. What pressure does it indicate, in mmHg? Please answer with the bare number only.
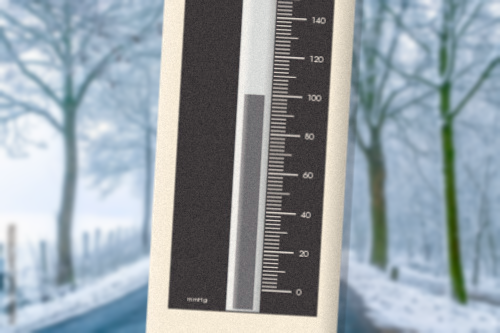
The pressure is 100
